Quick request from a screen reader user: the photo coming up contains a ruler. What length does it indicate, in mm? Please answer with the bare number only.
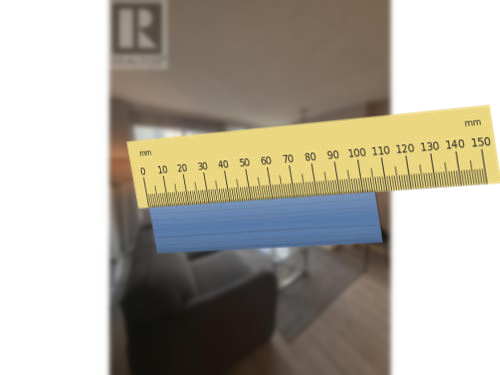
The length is 105
